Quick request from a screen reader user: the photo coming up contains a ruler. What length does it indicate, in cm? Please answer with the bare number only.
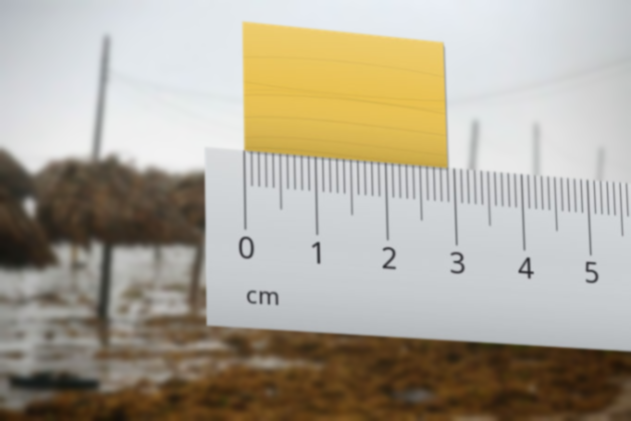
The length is 2.9
